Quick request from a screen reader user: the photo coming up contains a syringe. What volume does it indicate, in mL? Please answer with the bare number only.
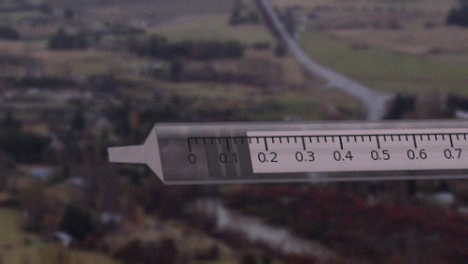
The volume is 0.04
